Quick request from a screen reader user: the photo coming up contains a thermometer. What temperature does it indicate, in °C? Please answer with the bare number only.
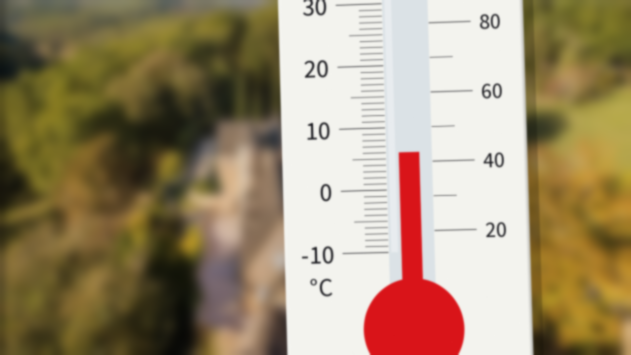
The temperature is 6
